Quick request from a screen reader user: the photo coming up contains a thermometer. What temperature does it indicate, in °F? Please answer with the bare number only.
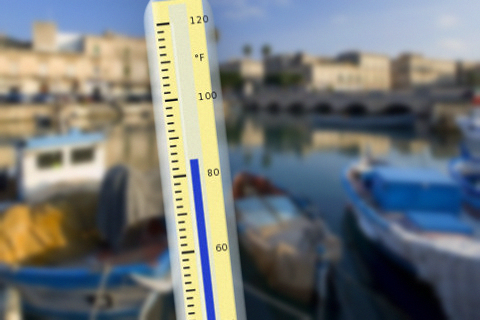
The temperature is 84
